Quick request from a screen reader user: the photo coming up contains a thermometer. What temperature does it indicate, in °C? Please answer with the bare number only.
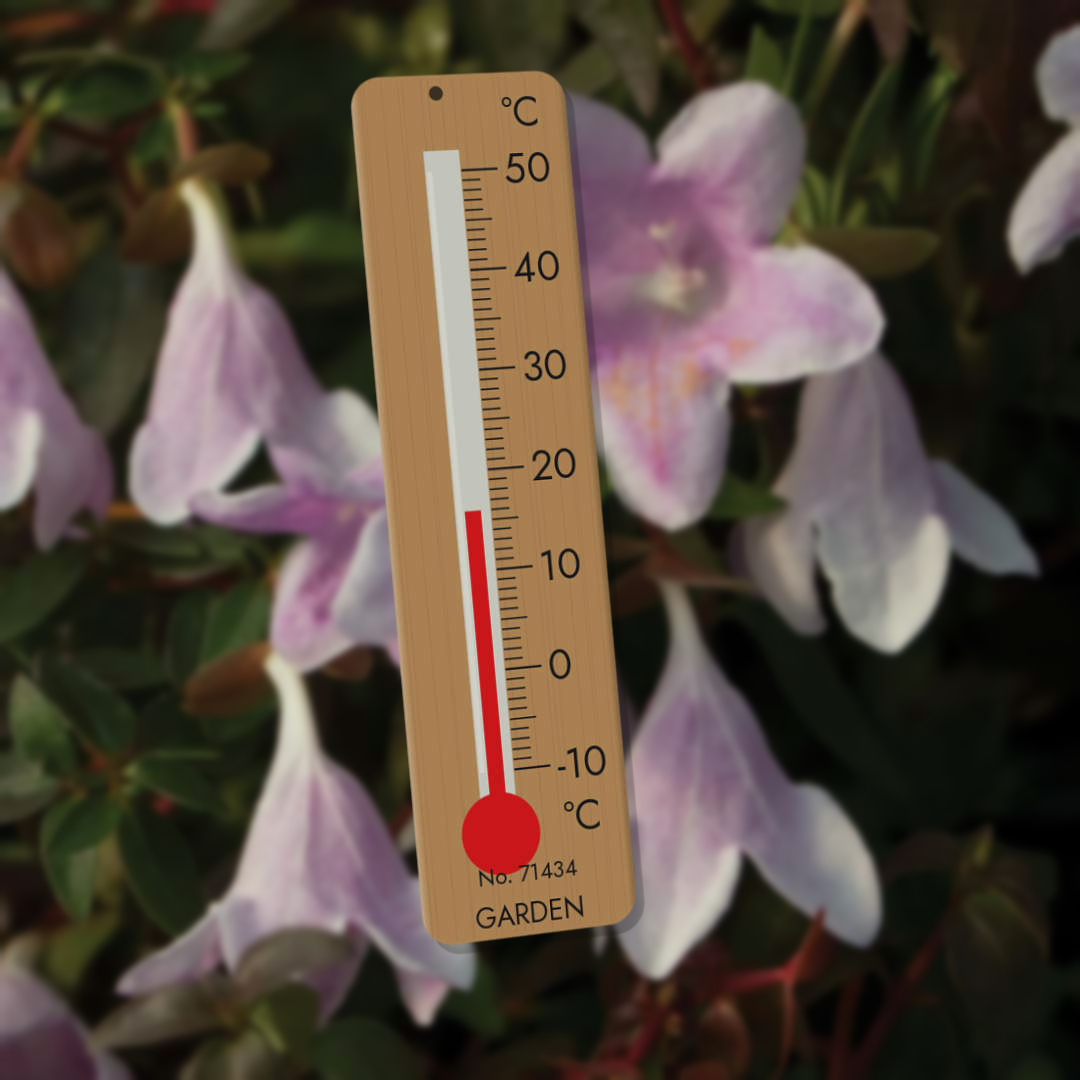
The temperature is 16
